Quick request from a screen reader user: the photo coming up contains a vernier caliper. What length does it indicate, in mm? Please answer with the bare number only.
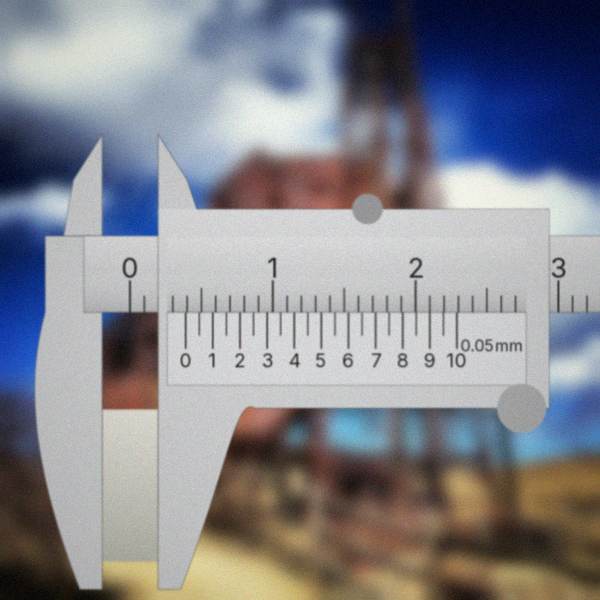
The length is 3.9
